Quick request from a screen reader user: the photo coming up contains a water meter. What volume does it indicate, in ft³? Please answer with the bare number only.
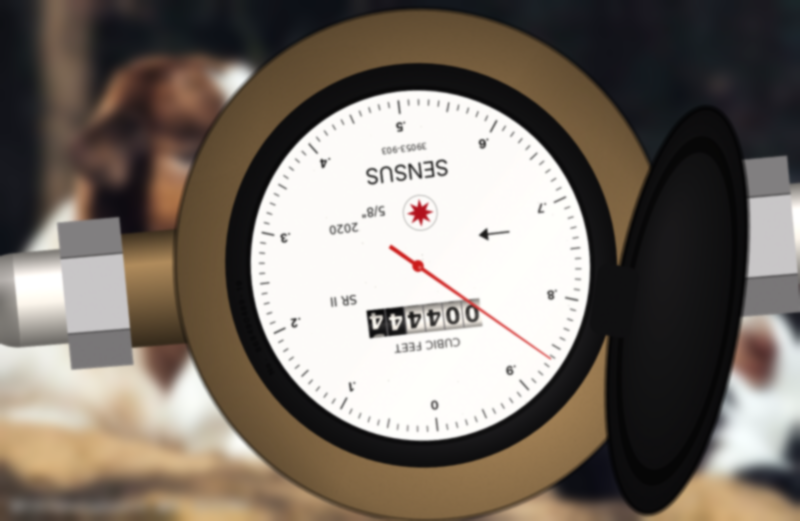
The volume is 4443.86
